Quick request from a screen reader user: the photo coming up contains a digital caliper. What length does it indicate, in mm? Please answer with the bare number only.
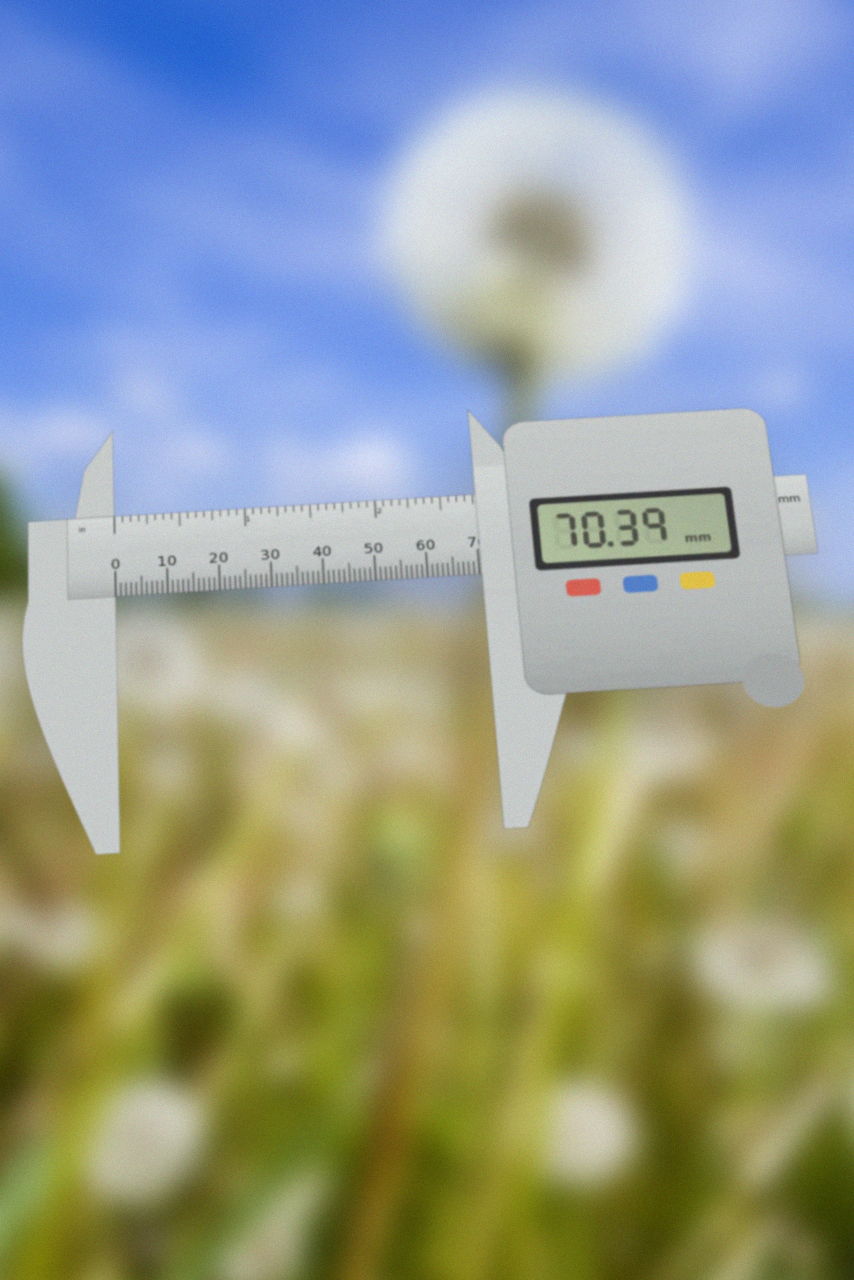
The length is 70.39
